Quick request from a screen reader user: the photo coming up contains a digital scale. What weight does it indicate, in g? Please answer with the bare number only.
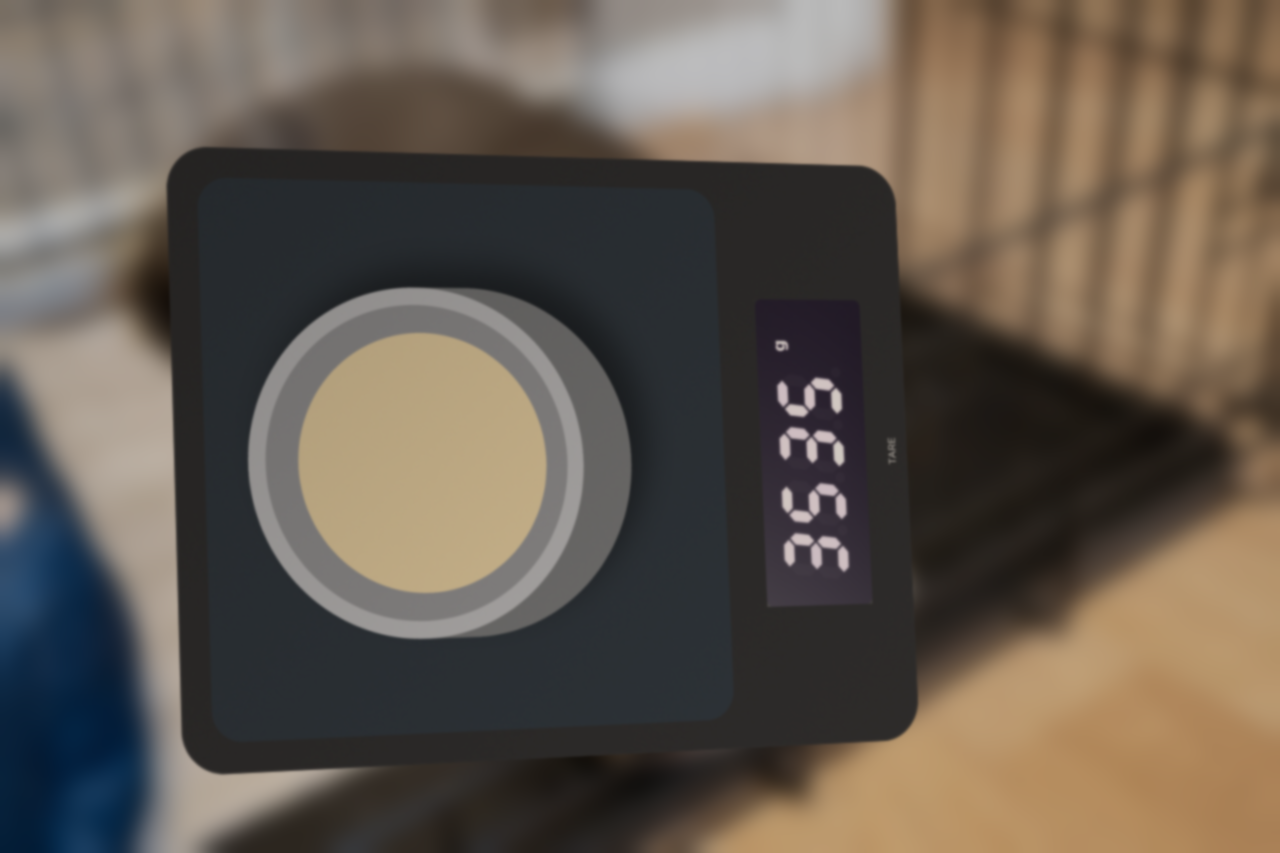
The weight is 3535
